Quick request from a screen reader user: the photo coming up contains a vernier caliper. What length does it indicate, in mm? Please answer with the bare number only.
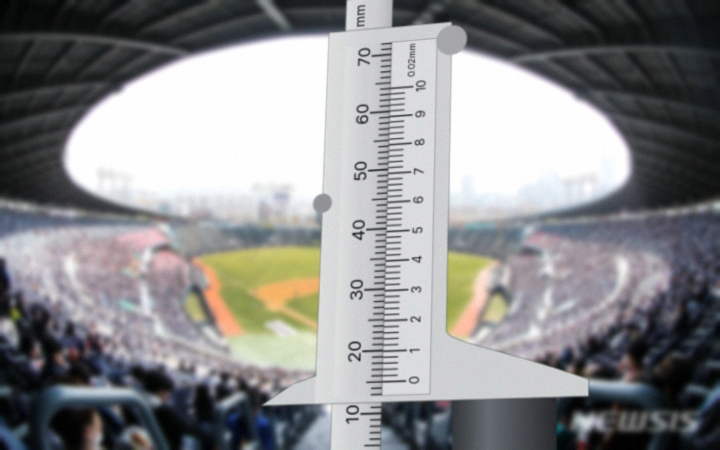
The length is 15.0
